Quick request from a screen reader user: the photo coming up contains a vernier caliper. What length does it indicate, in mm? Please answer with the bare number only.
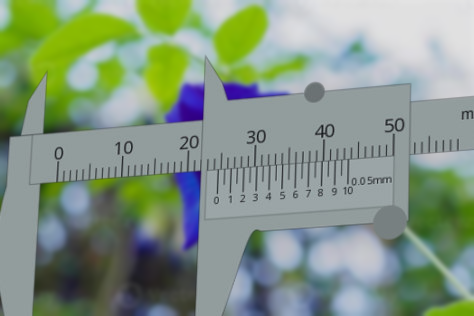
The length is 24.6
